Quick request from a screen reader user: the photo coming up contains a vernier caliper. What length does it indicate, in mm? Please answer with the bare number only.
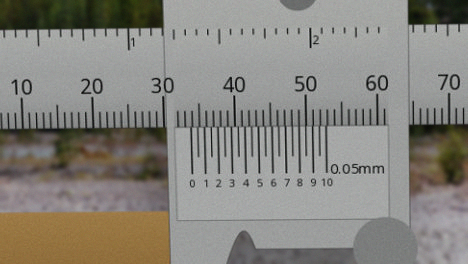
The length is 33.8
